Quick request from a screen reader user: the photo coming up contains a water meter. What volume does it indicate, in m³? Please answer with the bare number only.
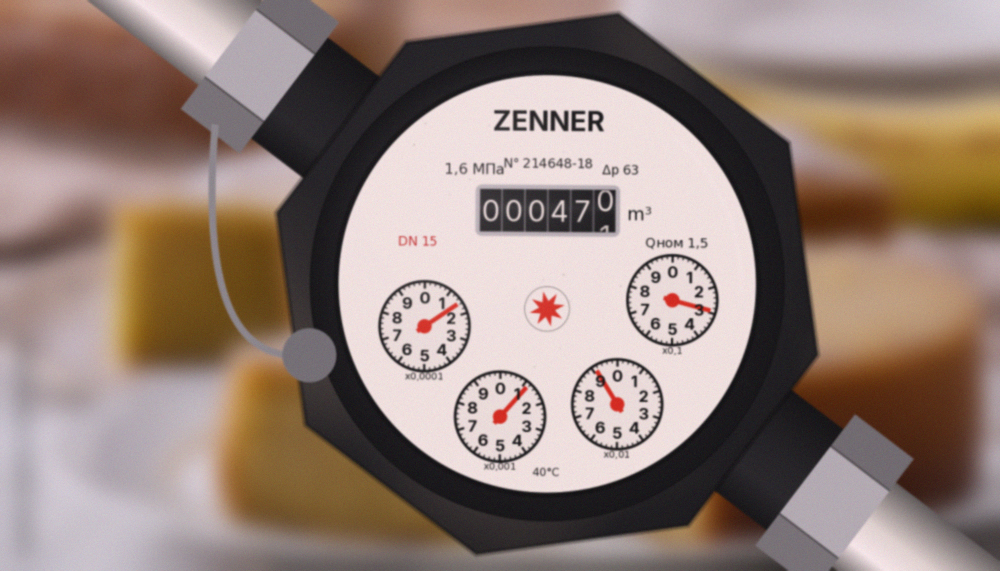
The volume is 470.2911
